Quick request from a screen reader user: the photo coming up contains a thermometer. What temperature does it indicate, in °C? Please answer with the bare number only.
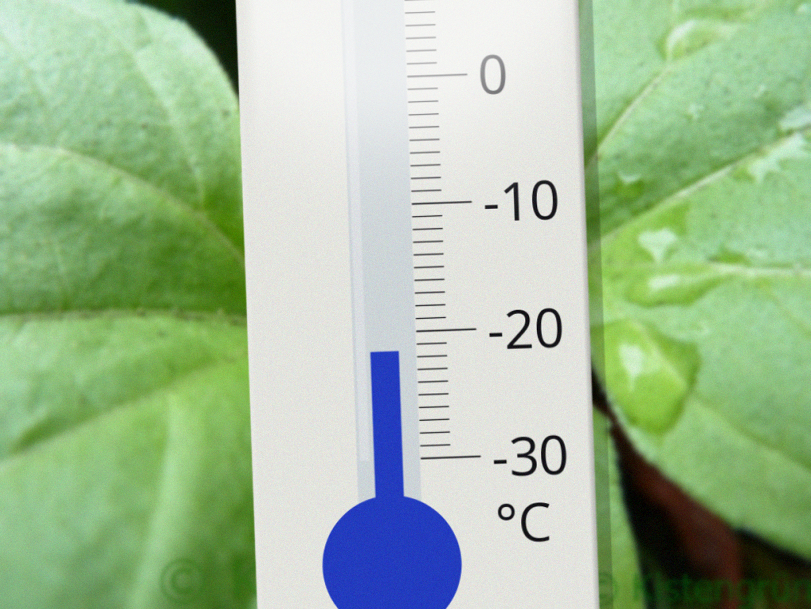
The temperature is -21.5
